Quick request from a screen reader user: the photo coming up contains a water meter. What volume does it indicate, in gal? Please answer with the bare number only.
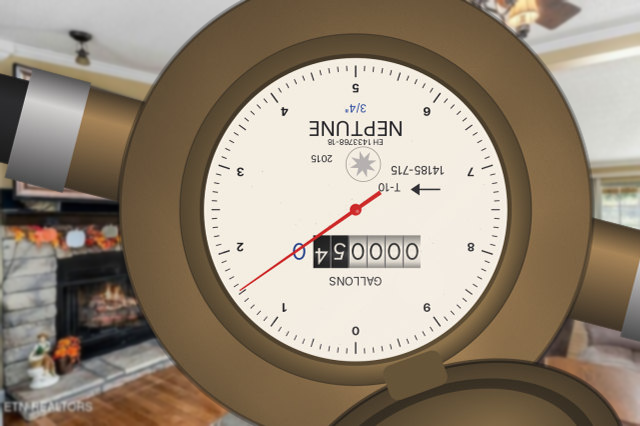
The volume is 541.5
